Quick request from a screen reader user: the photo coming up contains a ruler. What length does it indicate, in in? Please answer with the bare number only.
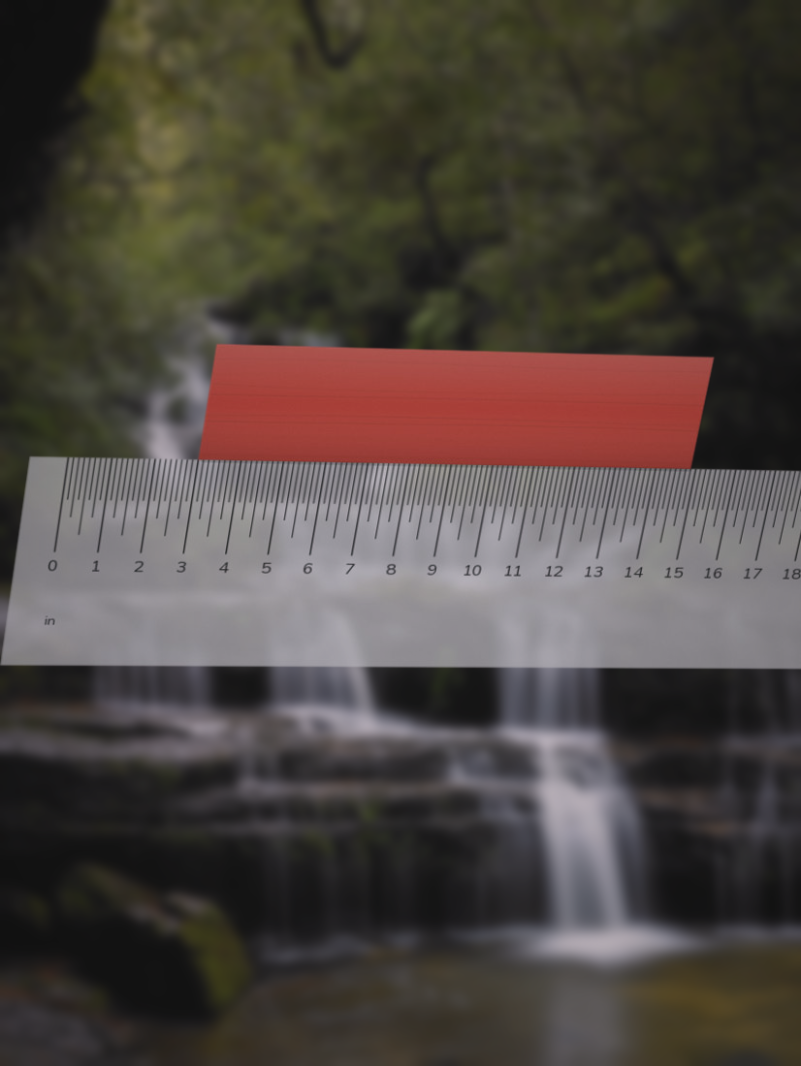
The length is 11.875
